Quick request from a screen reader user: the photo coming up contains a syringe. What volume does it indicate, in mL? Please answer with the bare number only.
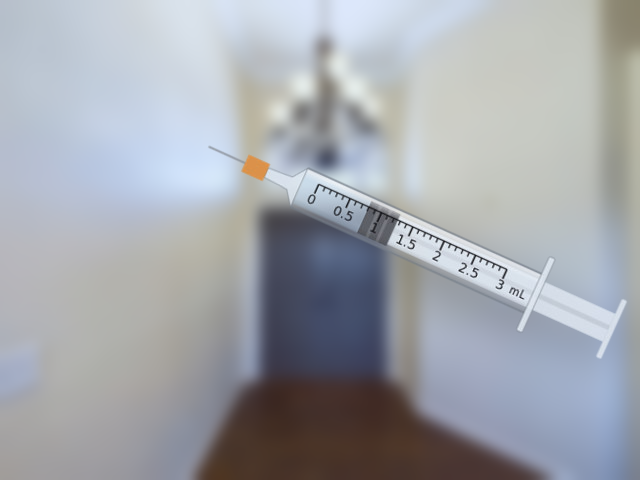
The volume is 0.8
